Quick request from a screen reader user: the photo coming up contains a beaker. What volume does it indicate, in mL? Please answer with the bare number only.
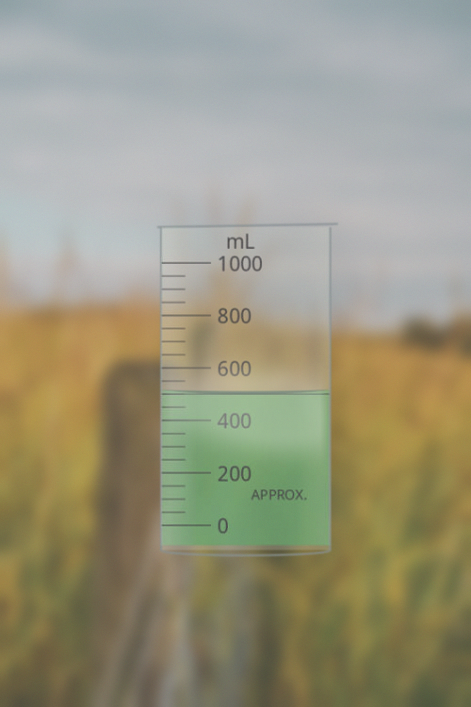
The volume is 500
